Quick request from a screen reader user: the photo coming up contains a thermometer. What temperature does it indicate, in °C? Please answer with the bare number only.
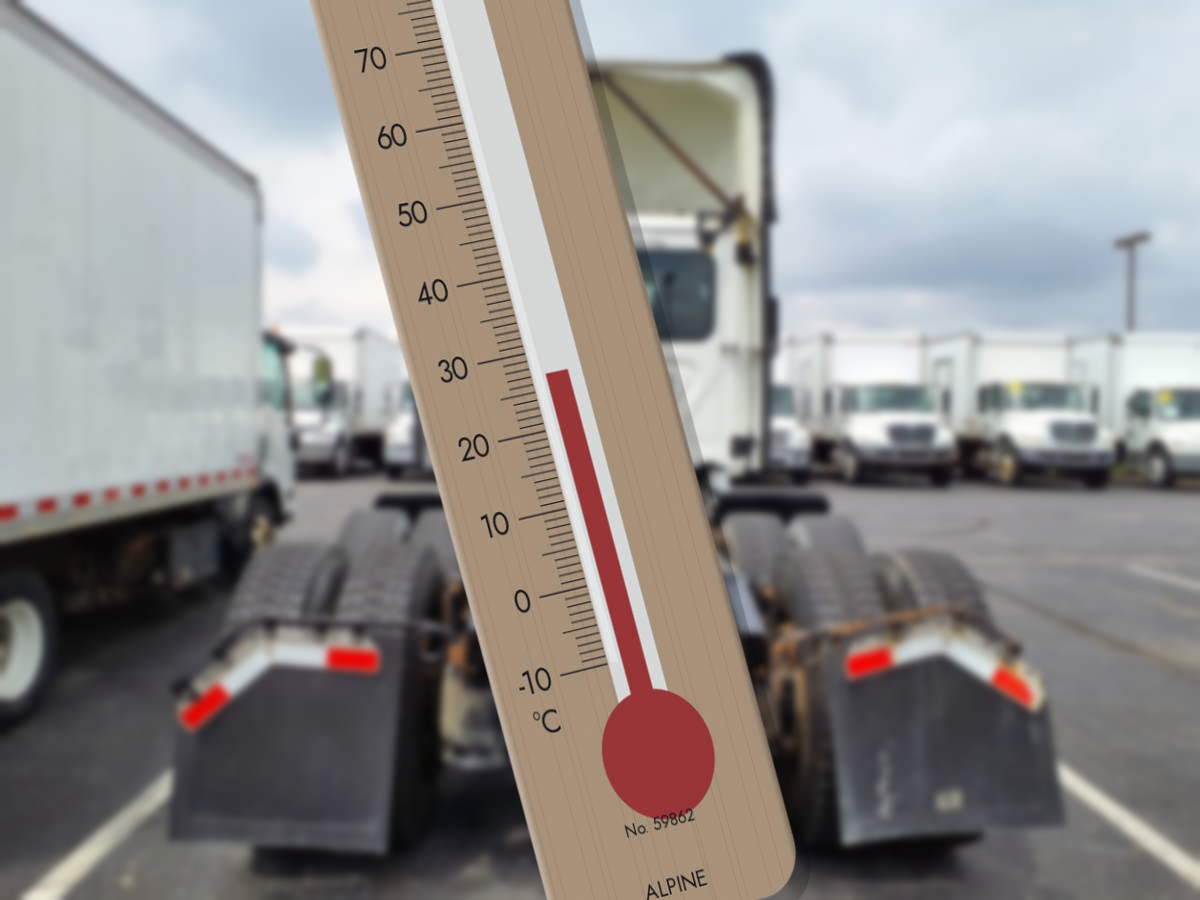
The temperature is 27
